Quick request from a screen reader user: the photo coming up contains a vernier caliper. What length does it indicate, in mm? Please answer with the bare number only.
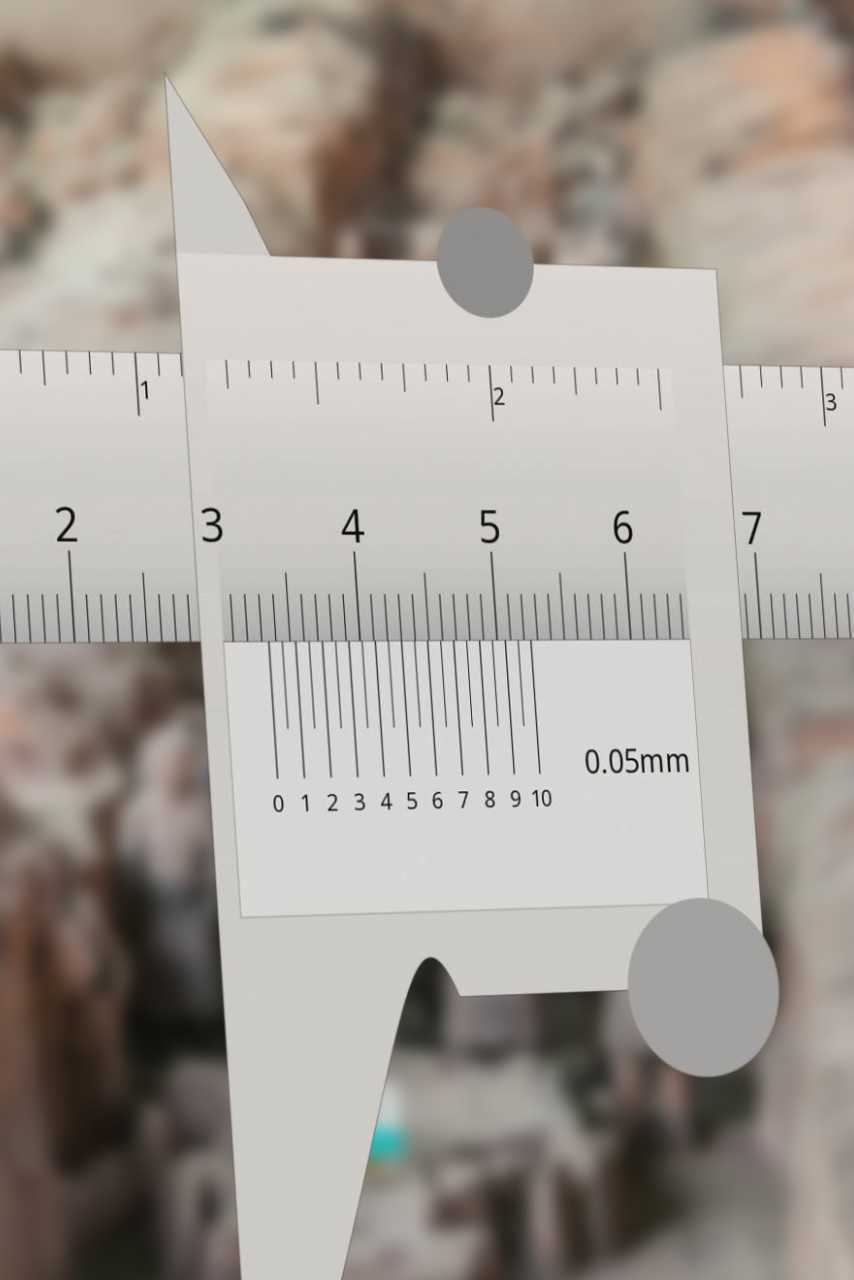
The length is 33.5
